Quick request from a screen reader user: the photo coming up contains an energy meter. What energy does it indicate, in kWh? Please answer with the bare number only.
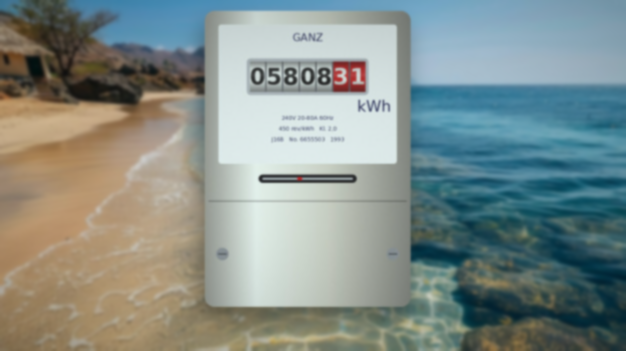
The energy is 5808.31
